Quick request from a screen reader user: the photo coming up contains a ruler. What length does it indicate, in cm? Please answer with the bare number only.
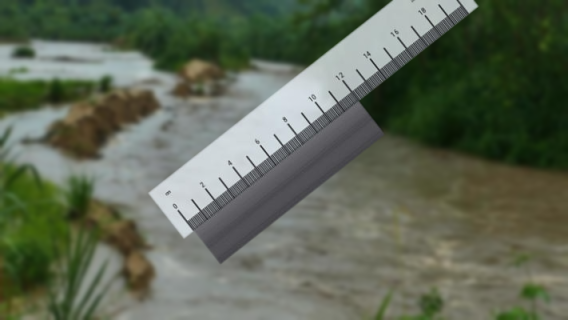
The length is 12
